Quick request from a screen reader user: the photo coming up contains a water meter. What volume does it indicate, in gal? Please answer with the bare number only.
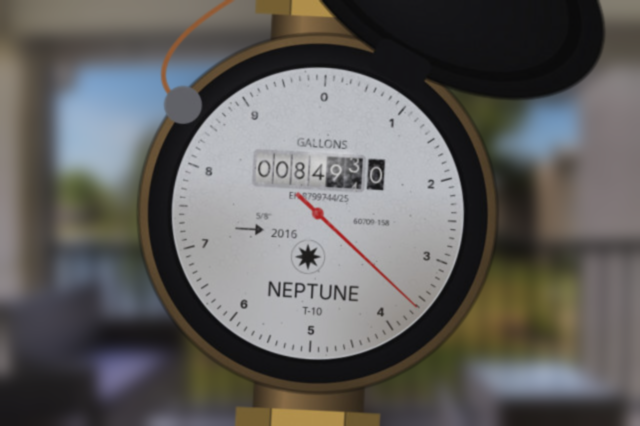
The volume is 84933.6
